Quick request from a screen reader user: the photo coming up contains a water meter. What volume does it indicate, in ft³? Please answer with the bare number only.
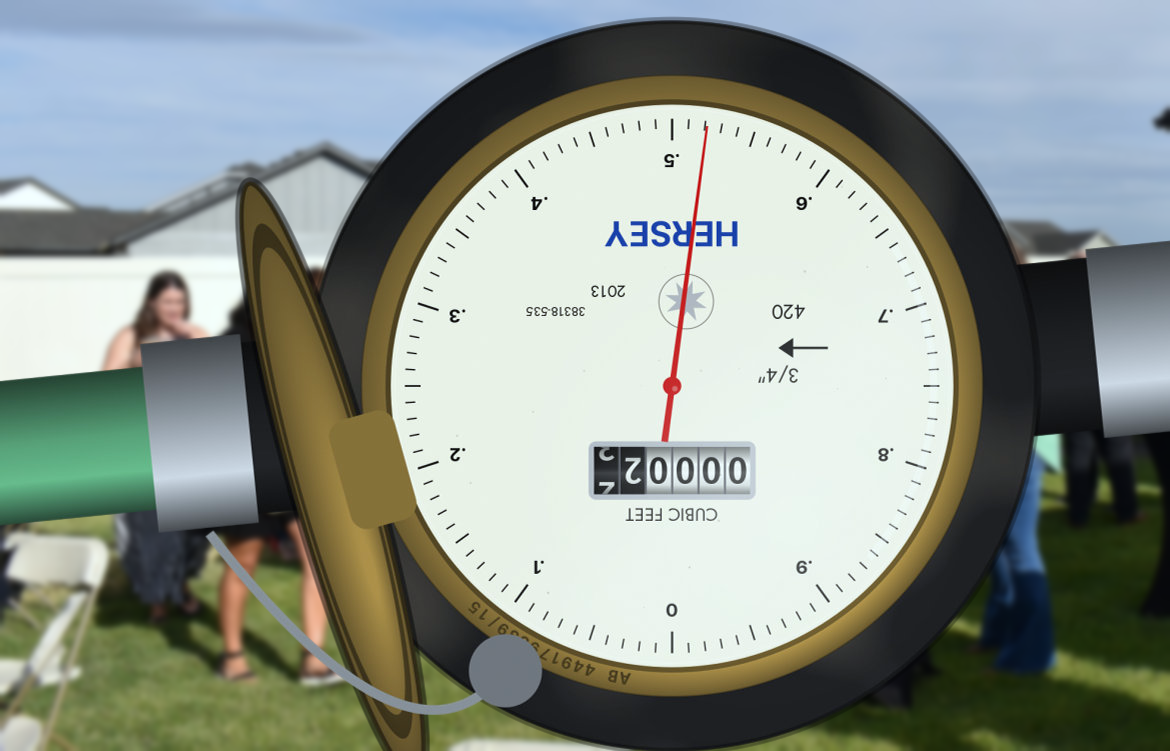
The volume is 22.52
